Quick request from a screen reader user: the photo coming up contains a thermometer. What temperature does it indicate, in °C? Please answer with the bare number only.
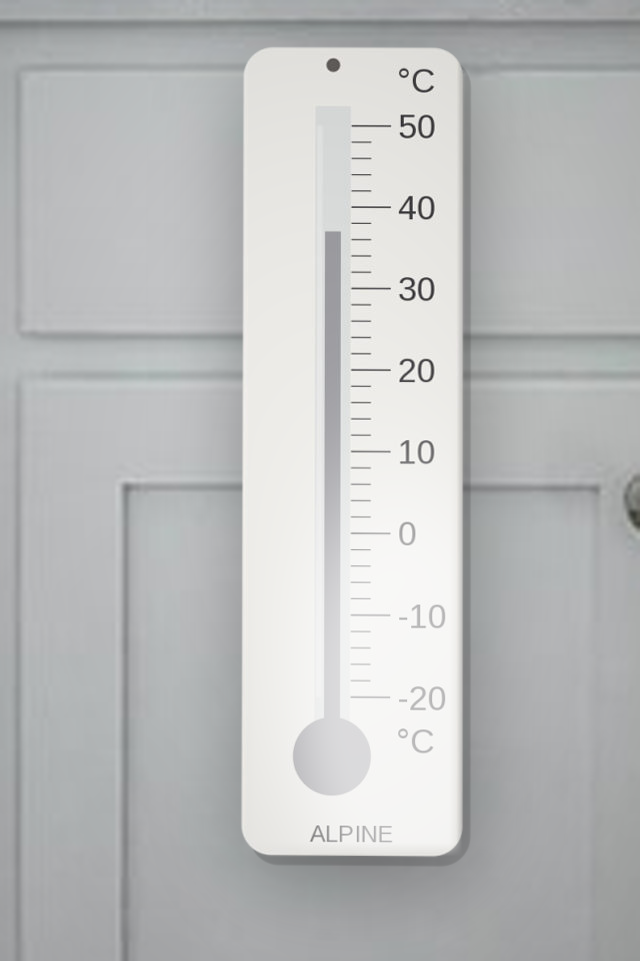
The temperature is 37
